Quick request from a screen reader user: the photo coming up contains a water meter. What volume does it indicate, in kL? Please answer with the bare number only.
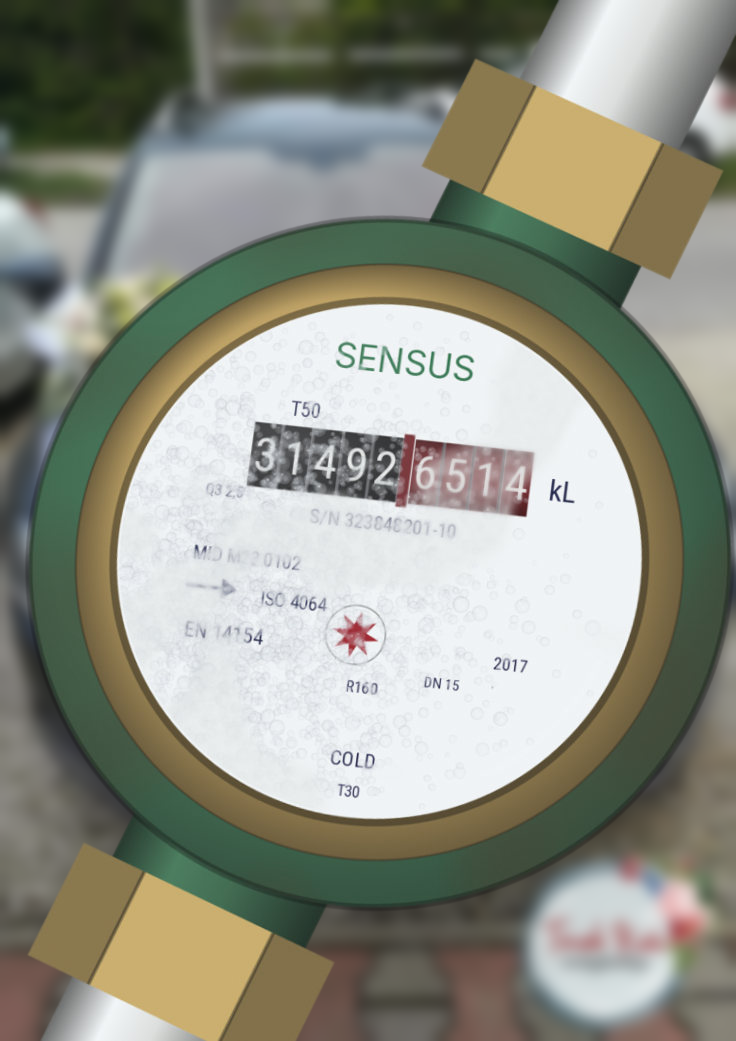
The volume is 31492.6514
